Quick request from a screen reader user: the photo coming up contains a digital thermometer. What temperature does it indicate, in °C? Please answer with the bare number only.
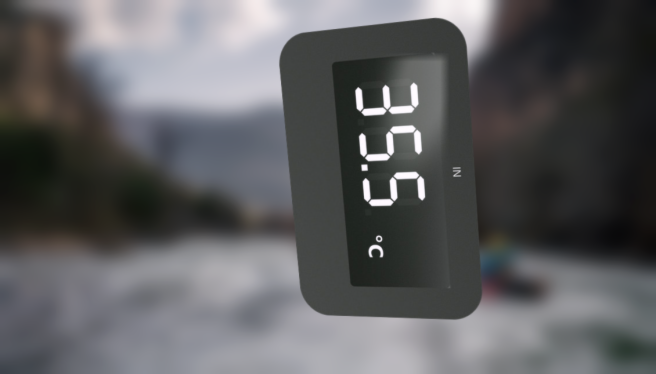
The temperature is 35.5
